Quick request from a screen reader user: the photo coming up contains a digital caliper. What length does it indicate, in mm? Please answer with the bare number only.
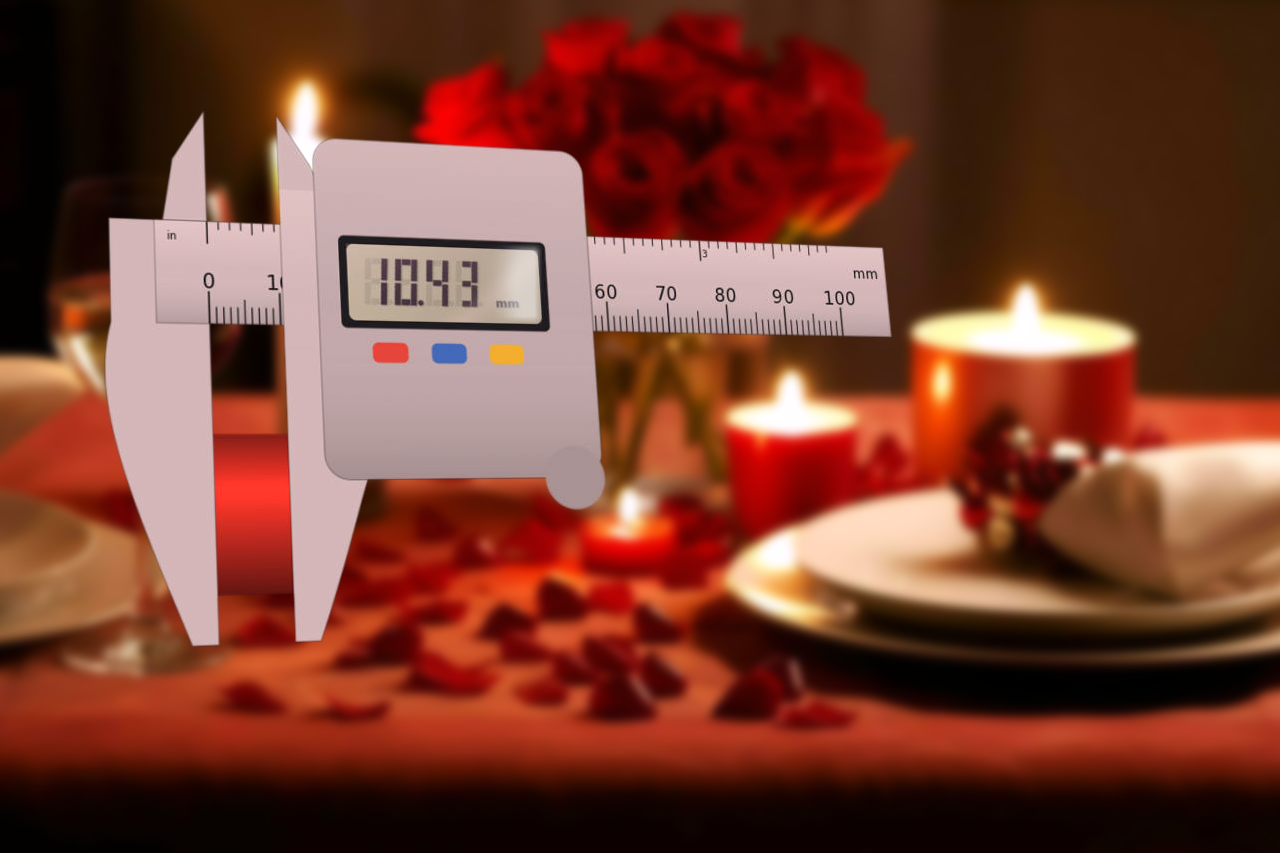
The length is 10.43
